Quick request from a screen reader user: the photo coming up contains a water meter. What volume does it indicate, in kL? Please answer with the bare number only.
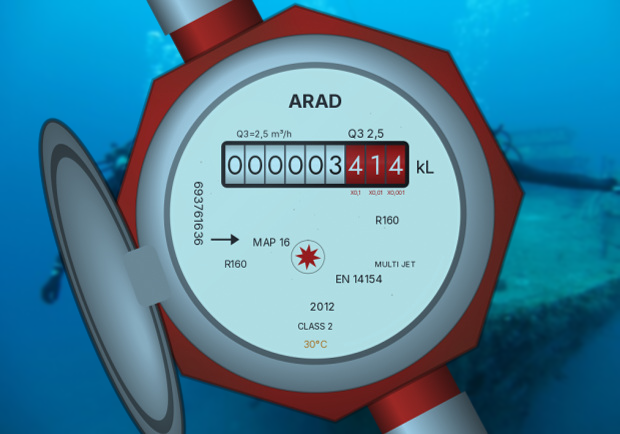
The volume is 3.414
